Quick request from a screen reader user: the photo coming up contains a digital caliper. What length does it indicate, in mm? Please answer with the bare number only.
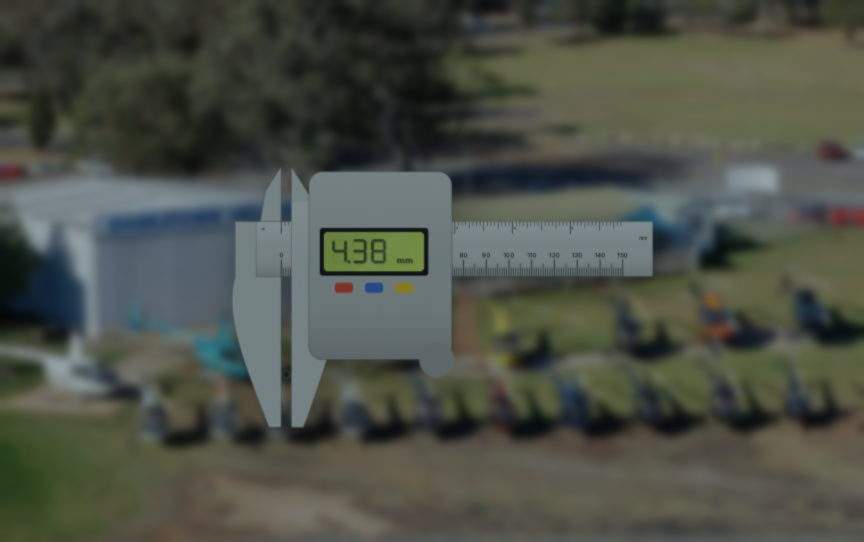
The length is 4.38
